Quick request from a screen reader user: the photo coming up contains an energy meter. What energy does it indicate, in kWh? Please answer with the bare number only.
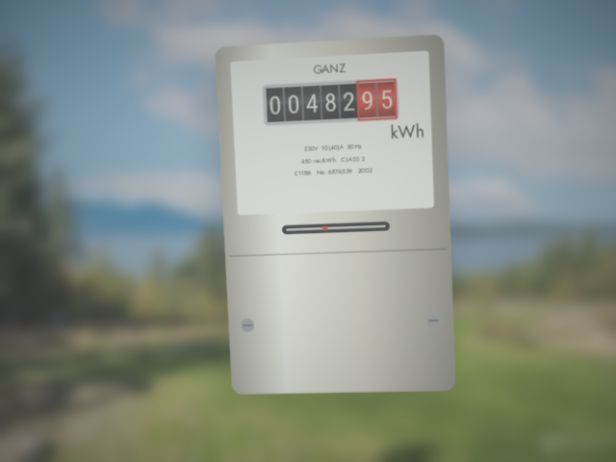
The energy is 482.95
